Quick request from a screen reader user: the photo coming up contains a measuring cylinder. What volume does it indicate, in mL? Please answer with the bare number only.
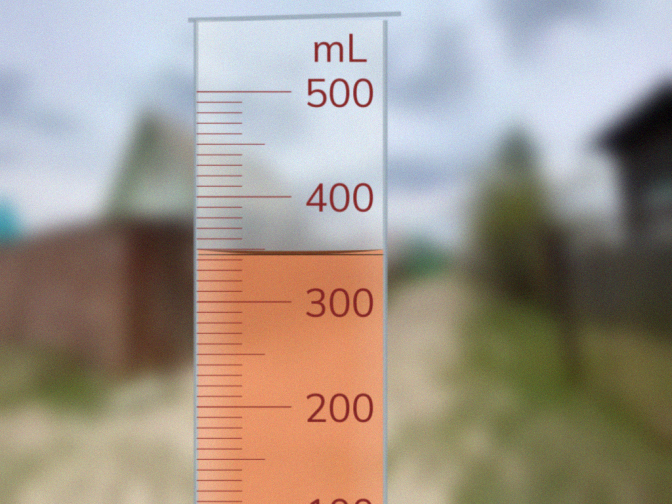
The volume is 345
